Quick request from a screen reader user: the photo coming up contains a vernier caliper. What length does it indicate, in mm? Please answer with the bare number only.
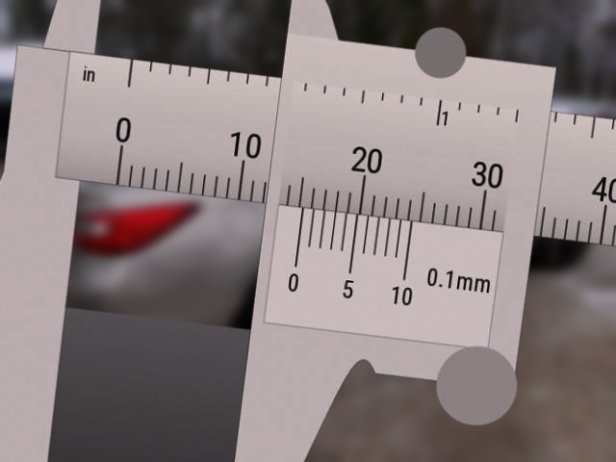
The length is 15.3
